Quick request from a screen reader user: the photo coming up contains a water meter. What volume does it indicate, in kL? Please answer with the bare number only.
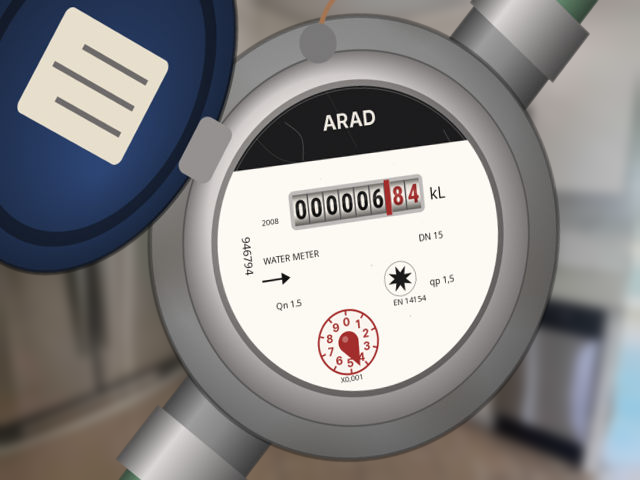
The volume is 6.844
